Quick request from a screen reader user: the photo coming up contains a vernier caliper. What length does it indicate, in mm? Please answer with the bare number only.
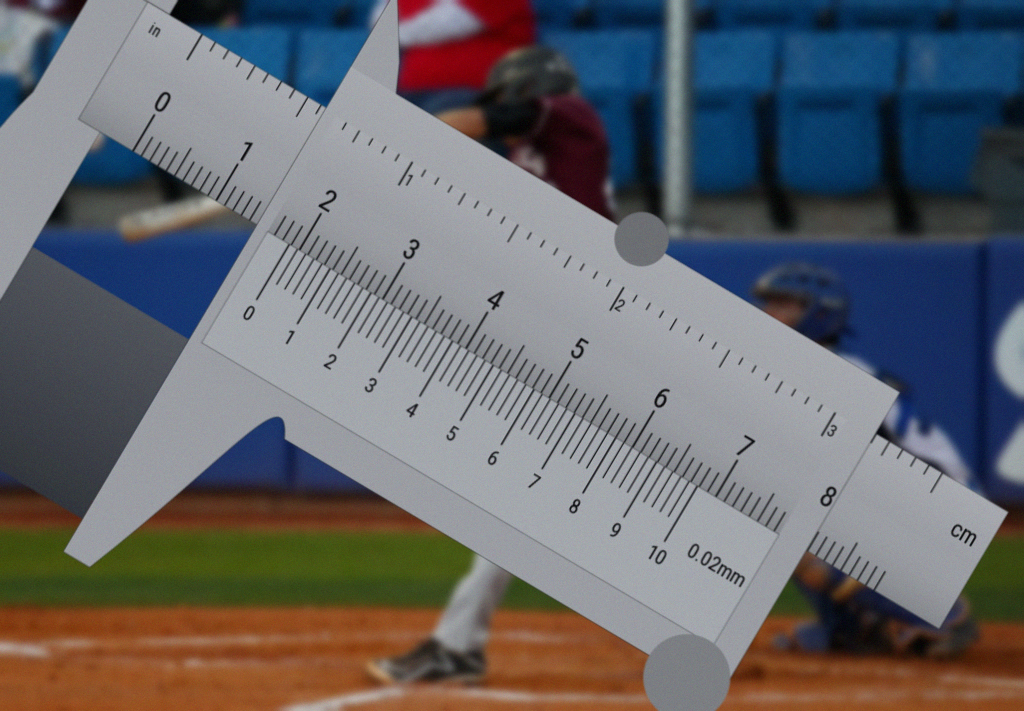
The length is 18.8
